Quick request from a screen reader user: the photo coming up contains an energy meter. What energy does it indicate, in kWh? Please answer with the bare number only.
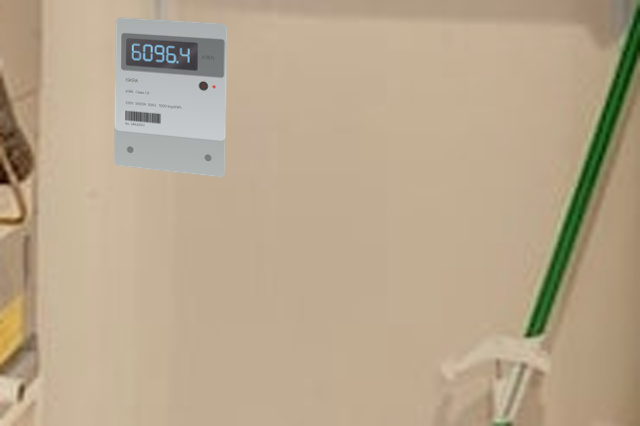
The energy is 6096.4
